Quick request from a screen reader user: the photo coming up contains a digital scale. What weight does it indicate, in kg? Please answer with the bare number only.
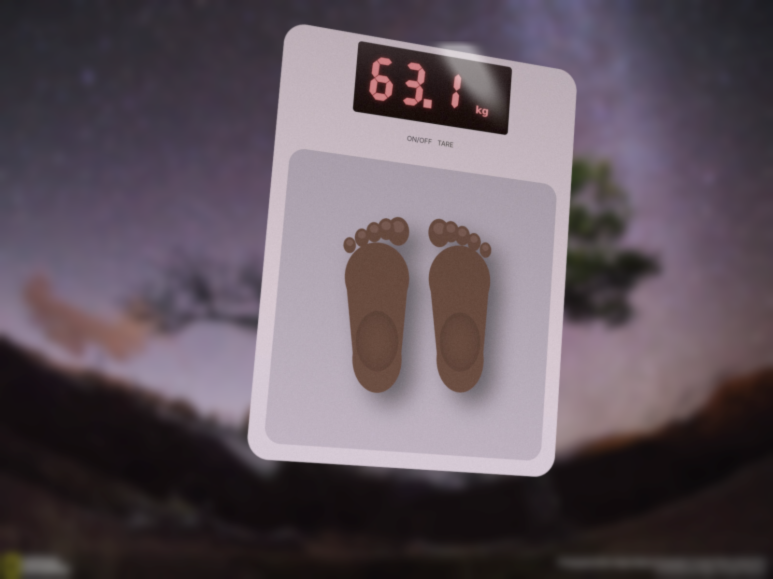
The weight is 63.1
